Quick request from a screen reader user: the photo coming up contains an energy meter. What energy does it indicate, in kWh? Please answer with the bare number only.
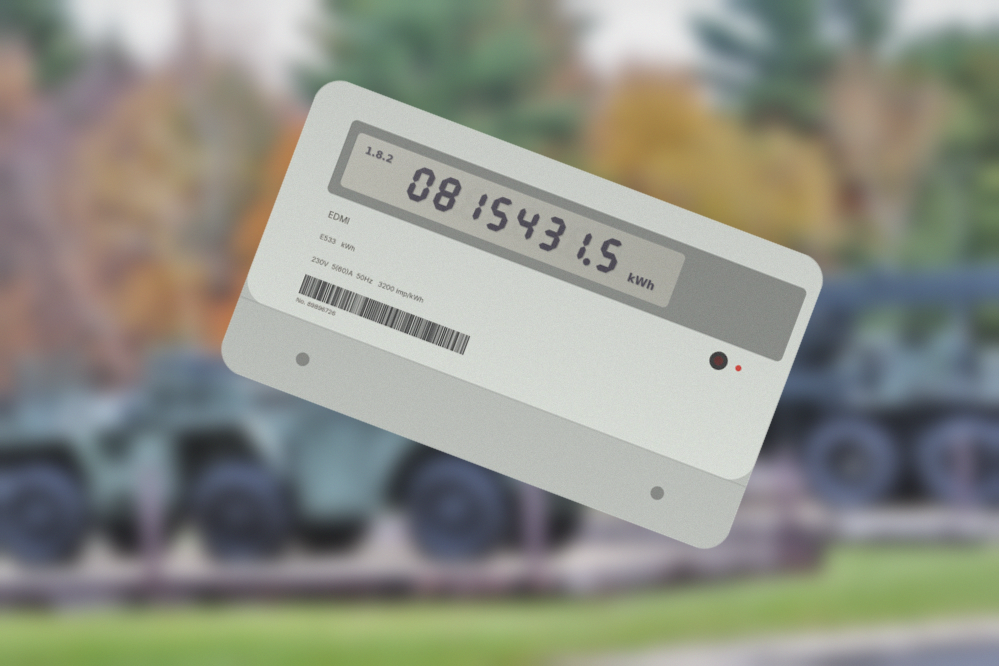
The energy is 815431.5
